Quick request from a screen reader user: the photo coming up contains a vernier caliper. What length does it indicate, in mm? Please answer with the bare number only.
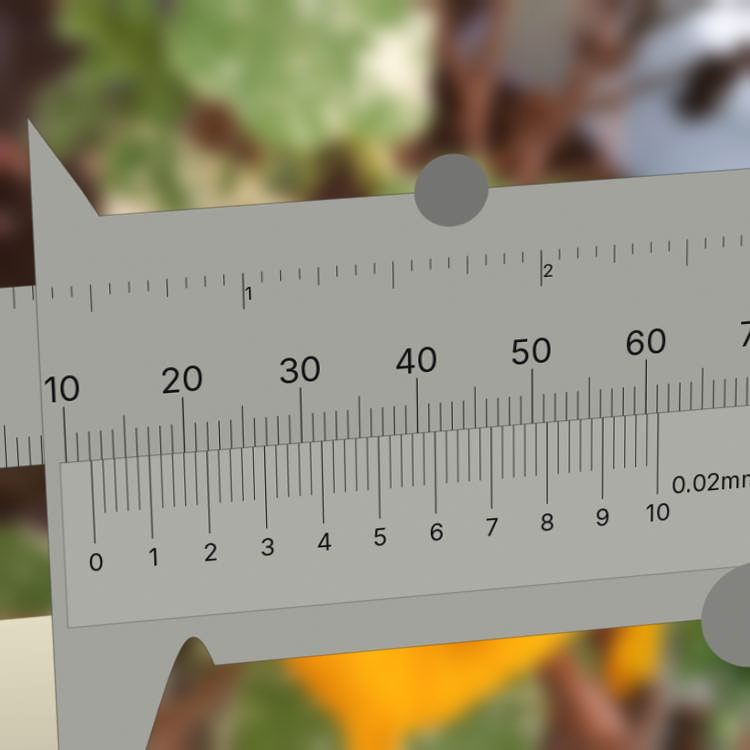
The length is 12.1
